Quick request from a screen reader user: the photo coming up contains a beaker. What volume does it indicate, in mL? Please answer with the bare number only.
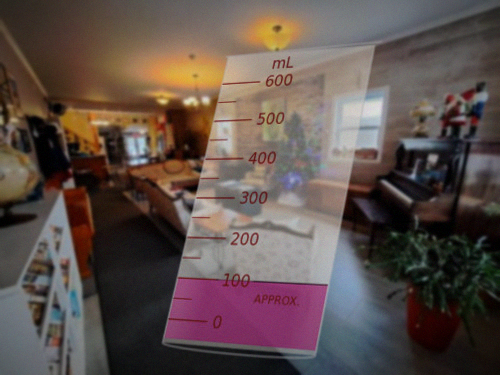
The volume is 100
